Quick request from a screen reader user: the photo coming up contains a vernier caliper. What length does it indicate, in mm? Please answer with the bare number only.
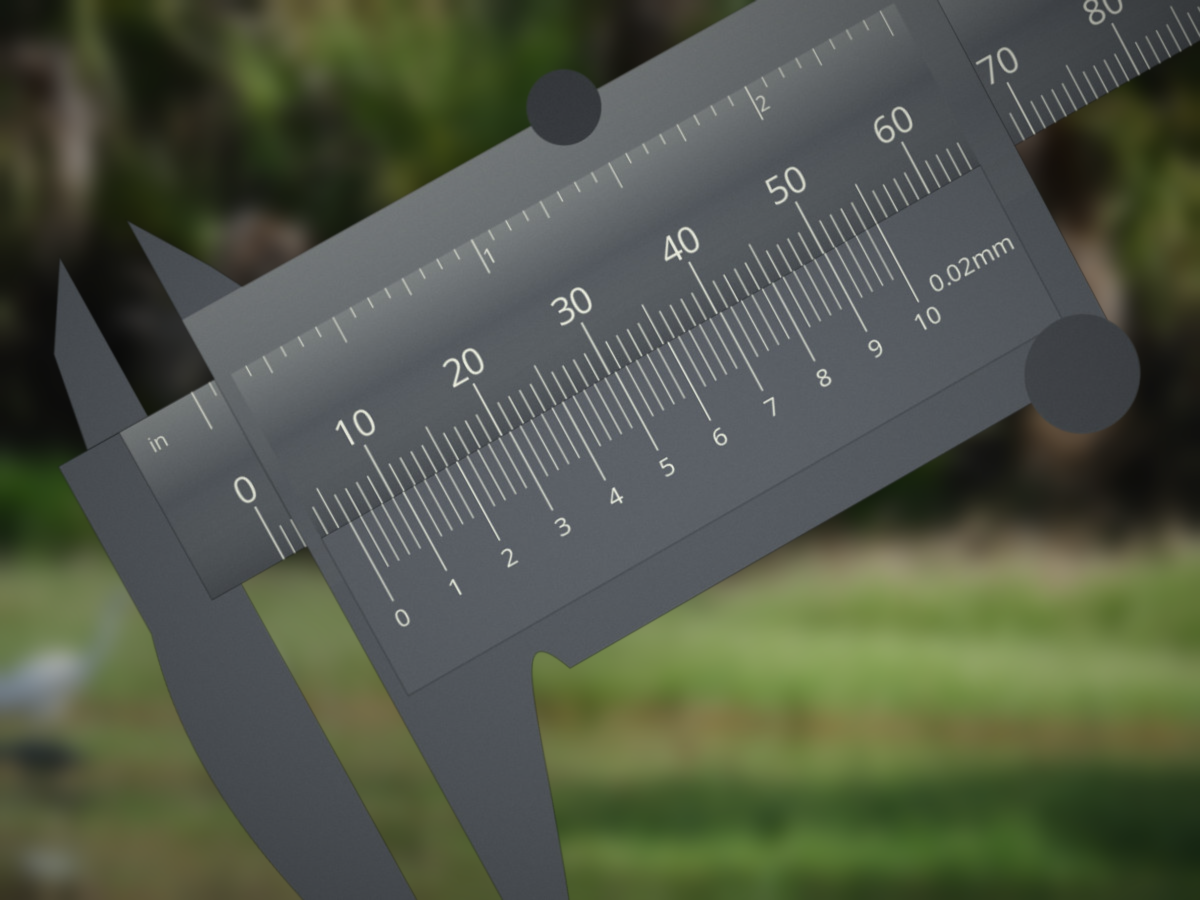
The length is 6.0
